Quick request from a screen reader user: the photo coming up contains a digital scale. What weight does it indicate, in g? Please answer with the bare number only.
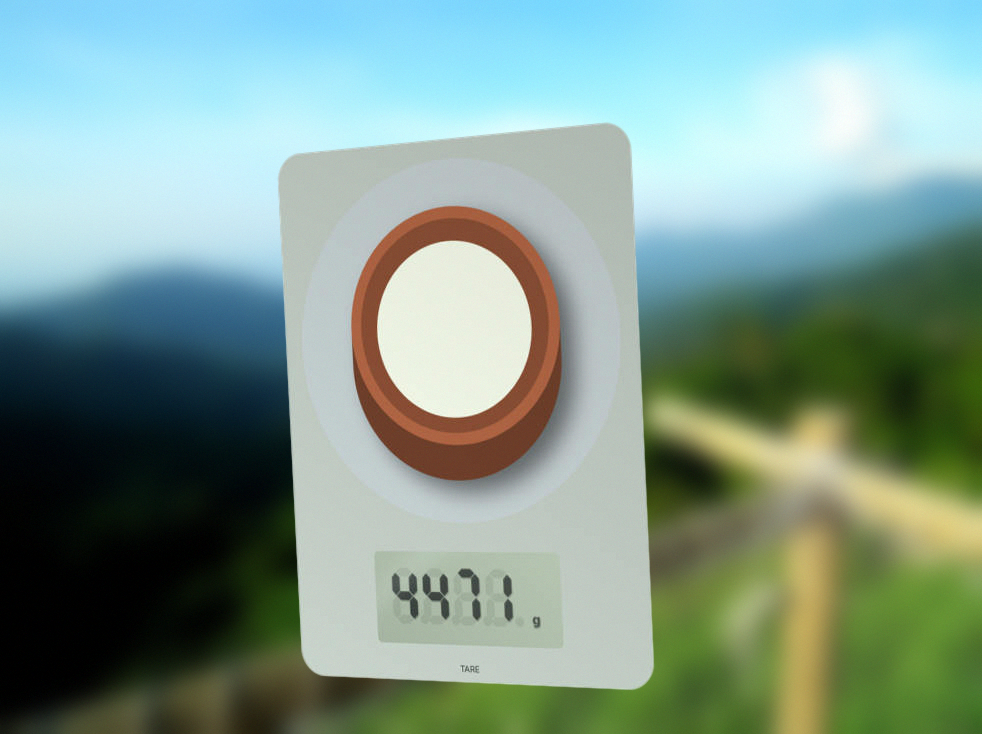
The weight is 4471
